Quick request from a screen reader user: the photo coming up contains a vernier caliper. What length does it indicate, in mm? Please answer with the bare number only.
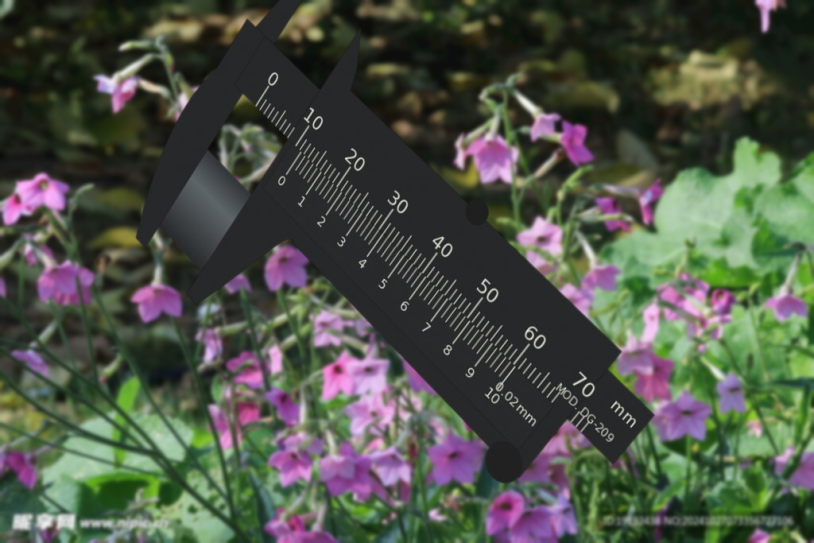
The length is 11.4
